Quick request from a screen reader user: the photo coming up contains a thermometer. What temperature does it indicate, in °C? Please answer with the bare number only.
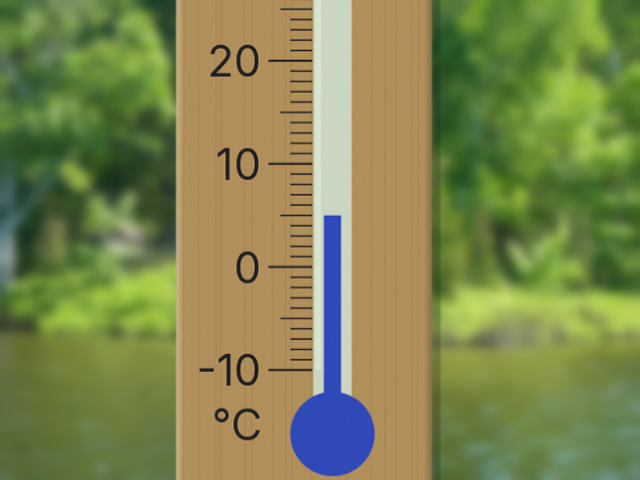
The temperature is 5
